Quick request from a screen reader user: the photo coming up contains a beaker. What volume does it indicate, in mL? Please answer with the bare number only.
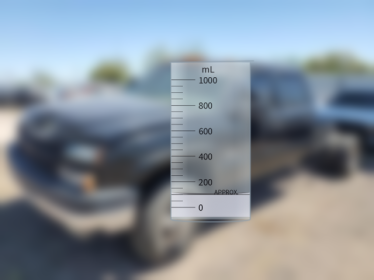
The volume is 100
